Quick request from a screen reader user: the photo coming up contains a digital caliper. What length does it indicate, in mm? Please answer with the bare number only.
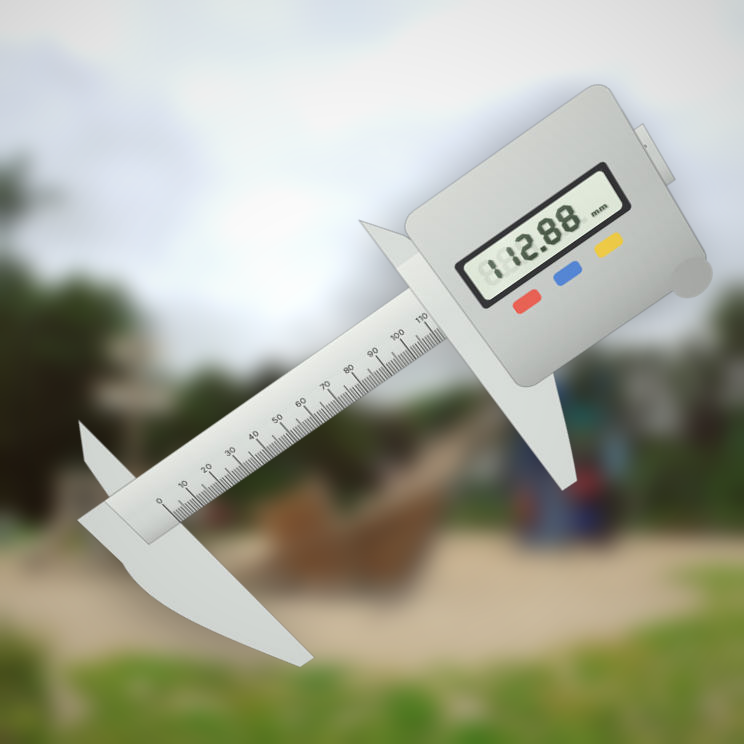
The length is 112.88
